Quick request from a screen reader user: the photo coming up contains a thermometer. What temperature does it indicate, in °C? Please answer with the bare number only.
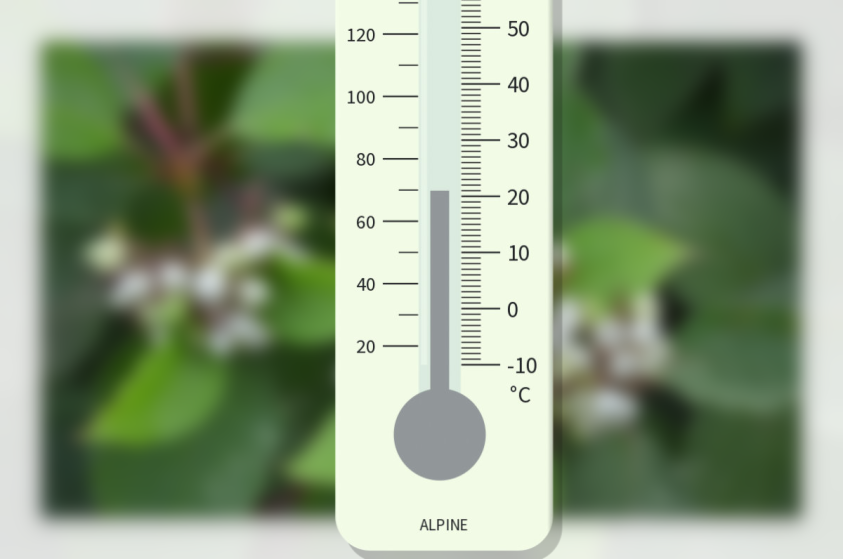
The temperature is 21
